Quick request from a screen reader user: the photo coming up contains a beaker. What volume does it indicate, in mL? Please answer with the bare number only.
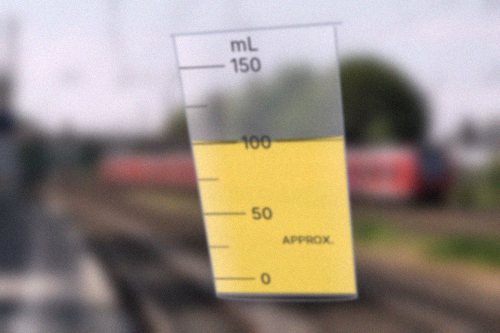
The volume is 100
